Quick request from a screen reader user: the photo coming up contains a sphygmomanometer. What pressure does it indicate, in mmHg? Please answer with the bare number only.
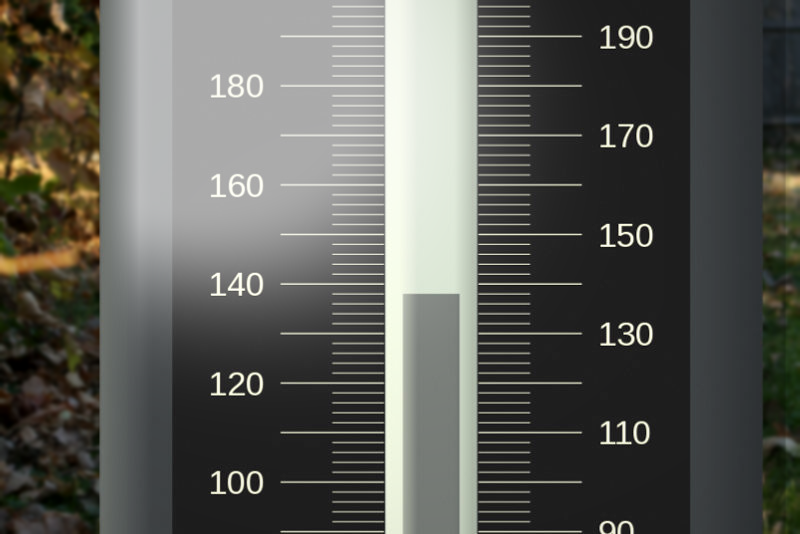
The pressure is 138
